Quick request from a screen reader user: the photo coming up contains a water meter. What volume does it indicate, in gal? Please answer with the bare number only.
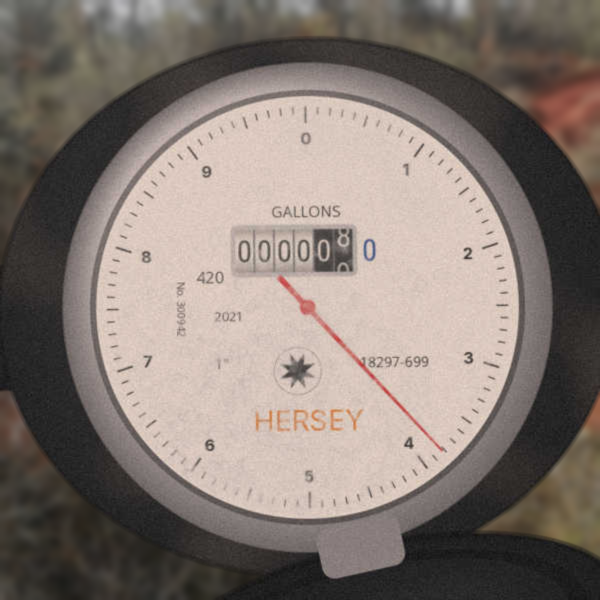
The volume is 83.8
